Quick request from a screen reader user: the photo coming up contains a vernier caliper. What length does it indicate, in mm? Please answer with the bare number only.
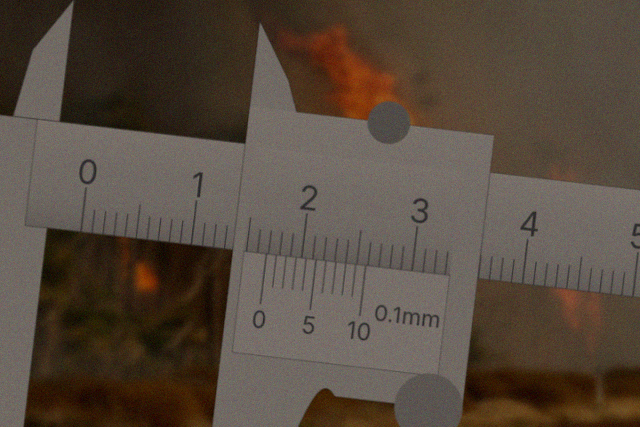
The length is 16.8
